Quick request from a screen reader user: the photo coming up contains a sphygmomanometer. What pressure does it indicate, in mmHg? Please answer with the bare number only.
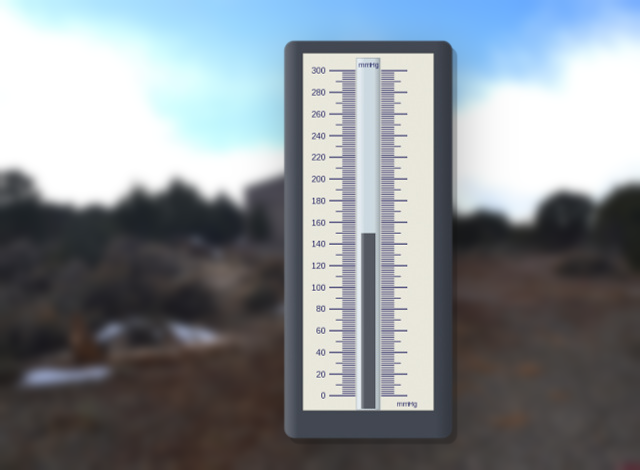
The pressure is 150
